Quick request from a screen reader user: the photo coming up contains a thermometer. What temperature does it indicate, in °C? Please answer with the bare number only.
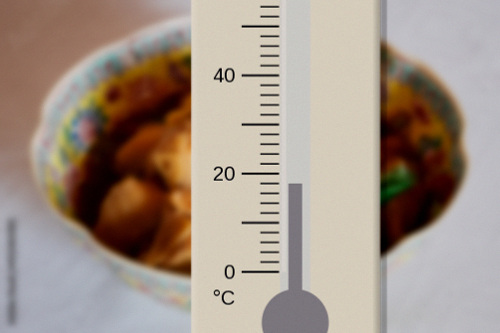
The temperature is 18
